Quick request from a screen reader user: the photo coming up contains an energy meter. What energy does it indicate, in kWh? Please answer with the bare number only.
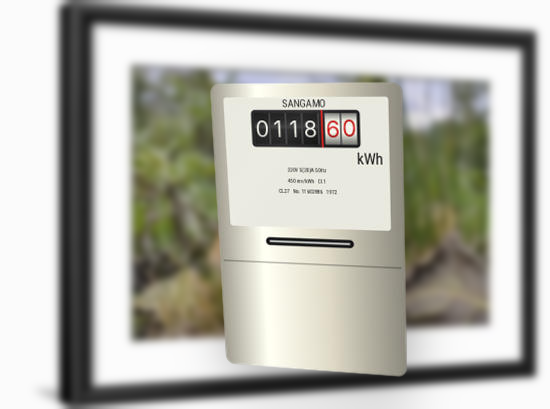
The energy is 118.60
